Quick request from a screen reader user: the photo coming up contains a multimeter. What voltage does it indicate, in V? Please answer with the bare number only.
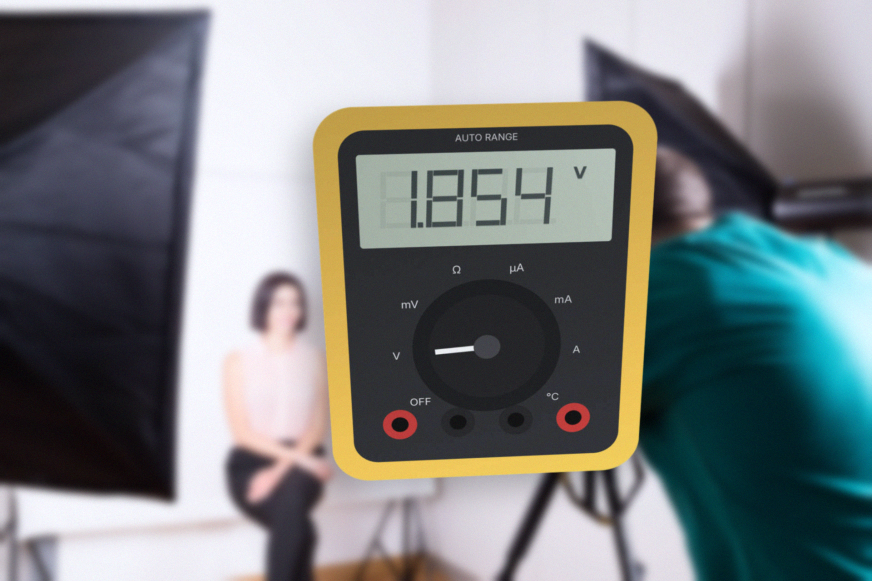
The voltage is 1.854
